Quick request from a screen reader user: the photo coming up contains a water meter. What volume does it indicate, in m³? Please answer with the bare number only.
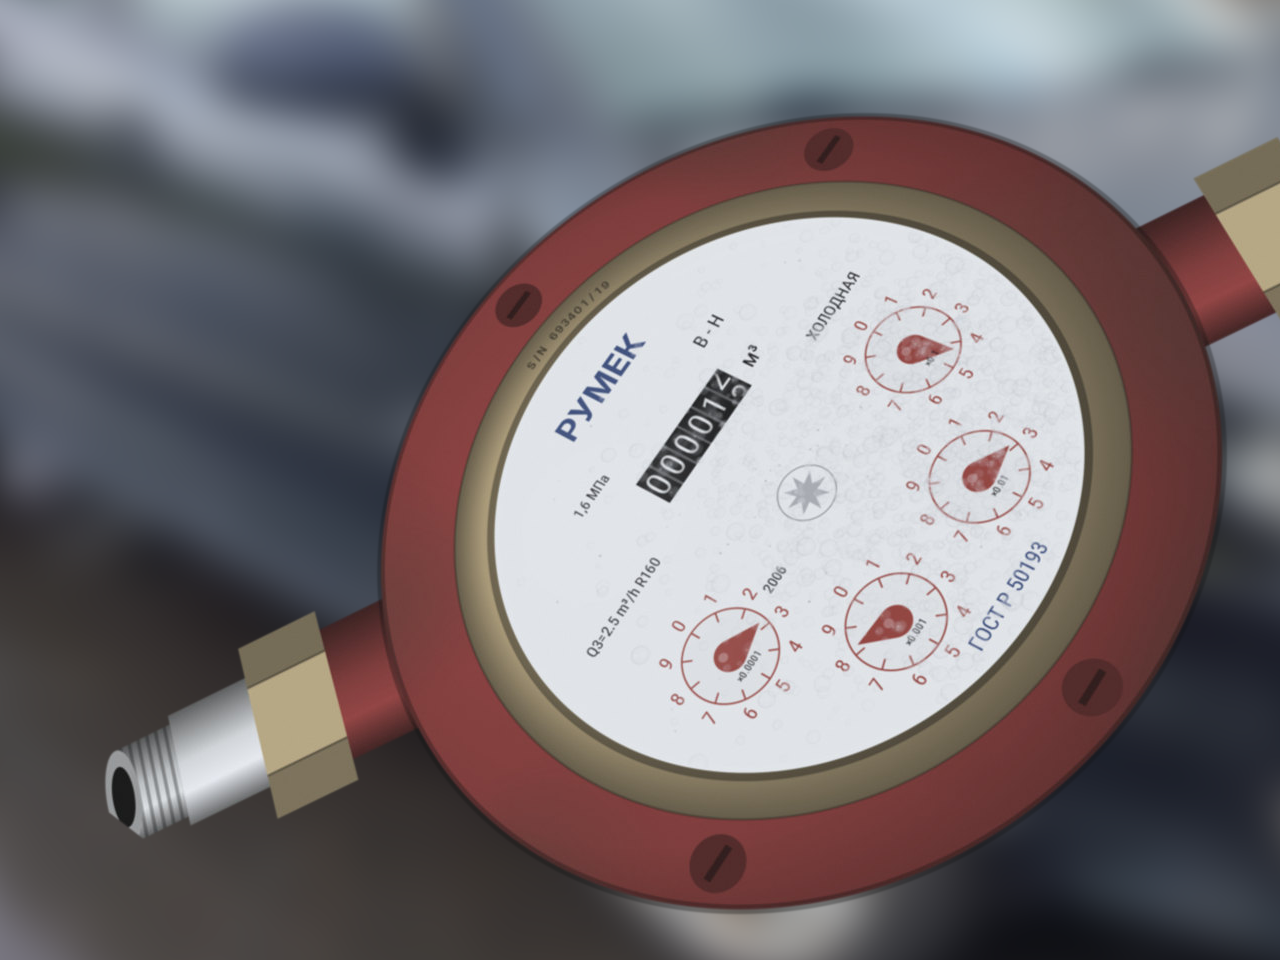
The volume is 12.4282
